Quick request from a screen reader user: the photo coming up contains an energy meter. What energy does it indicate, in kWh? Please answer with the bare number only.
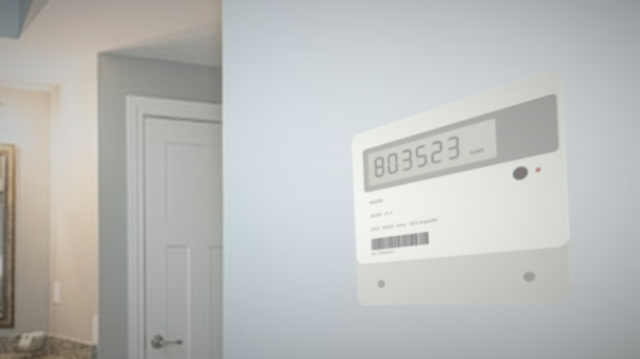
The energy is 803523
